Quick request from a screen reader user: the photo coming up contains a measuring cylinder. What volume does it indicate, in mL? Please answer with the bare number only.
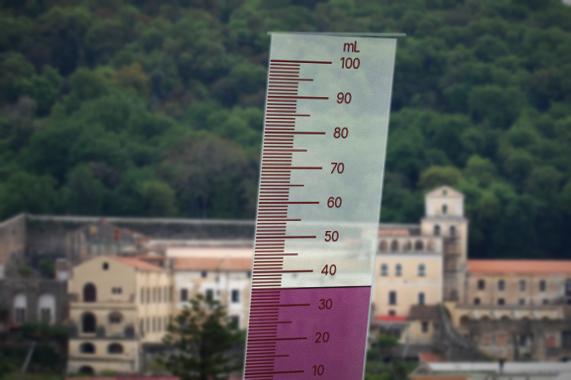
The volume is 35
